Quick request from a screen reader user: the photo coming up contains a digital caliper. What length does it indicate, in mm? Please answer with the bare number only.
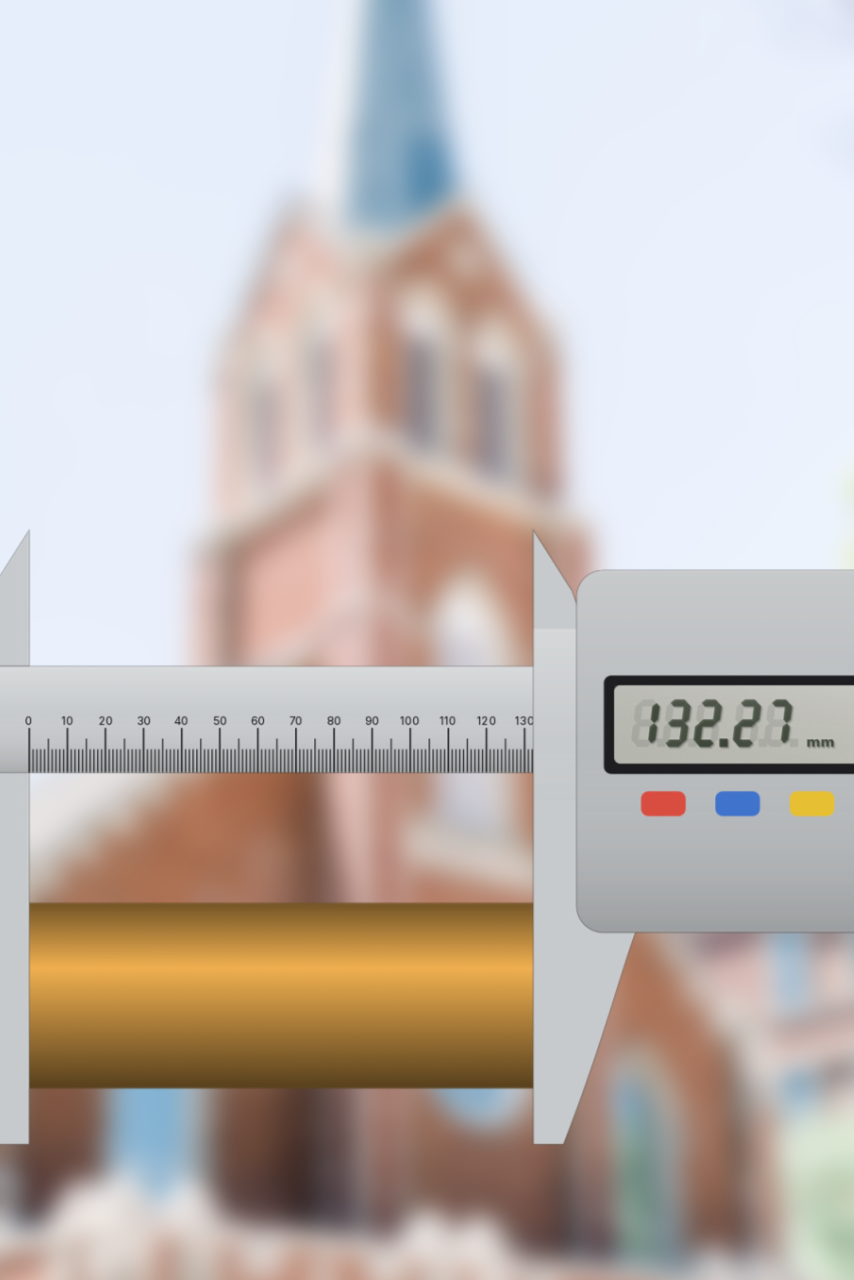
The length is 132.27
